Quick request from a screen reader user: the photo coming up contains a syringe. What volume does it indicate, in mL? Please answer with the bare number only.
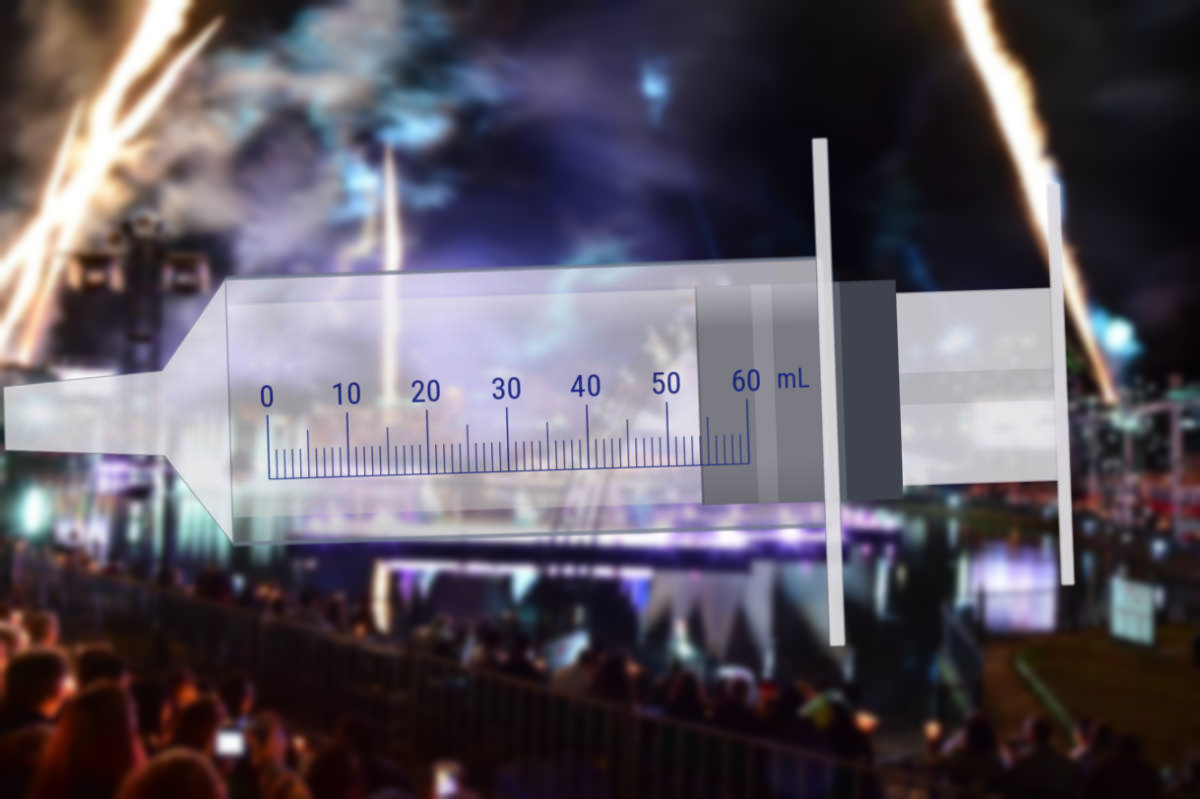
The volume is 54
